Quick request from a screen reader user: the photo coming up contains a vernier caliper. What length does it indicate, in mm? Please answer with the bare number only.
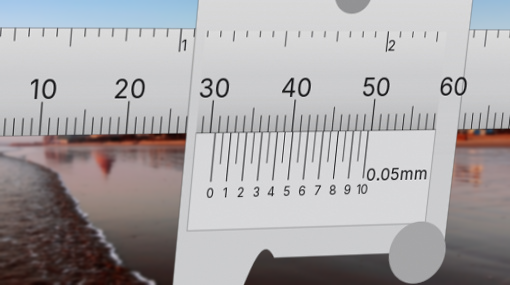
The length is 30.6
